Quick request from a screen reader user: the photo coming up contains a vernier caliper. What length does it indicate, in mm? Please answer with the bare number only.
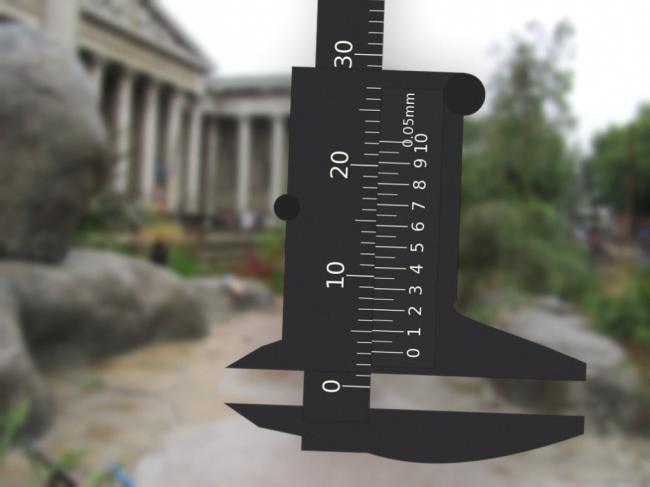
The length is 3.2
